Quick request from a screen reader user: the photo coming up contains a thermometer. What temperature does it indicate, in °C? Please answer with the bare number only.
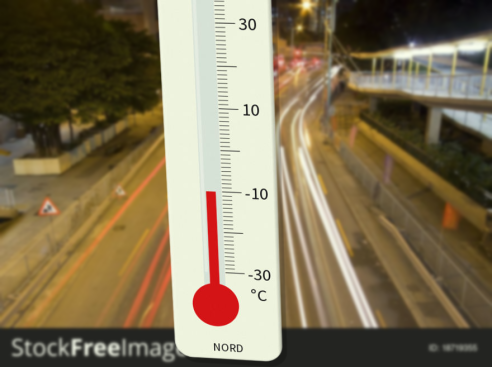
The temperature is -10
